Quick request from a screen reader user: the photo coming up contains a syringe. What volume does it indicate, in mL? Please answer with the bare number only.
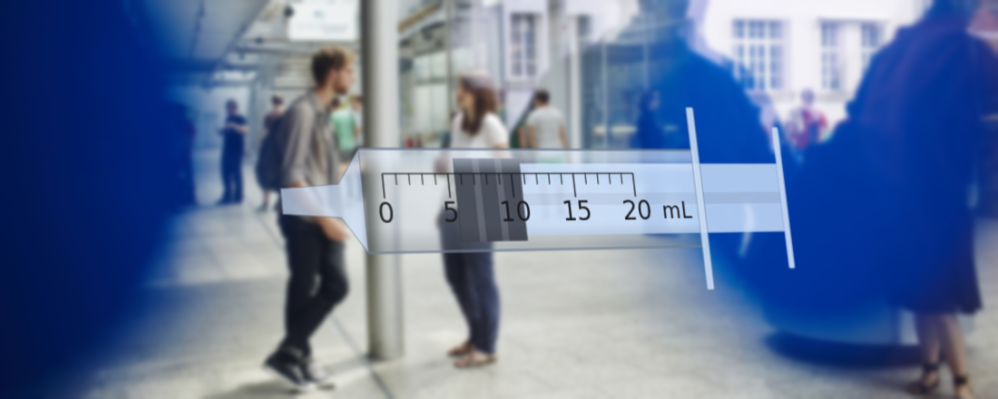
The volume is 5.5
